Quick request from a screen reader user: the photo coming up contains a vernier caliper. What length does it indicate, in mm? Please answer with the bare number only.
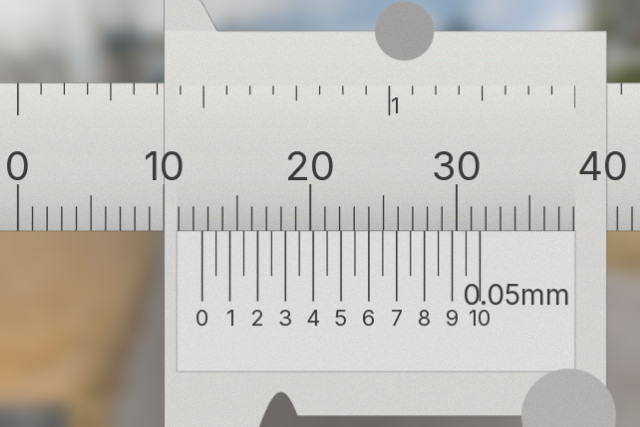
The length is 12.6
